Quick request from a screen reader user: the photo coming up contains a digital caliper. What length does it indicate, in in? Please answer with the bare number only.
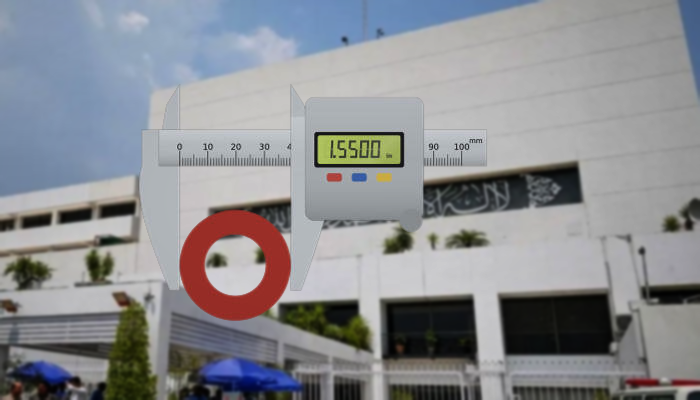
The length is 1.5500
